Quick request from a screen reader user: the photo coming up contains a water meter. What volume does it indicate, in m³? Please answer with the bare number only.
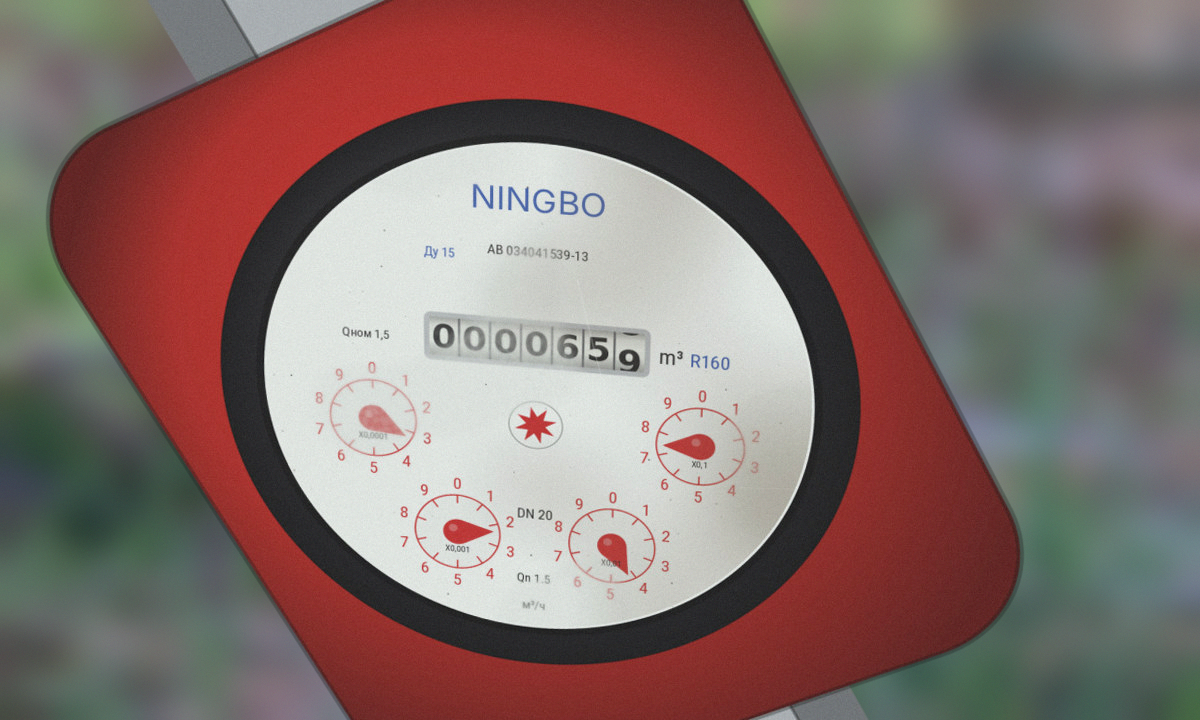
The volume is 658.7423
